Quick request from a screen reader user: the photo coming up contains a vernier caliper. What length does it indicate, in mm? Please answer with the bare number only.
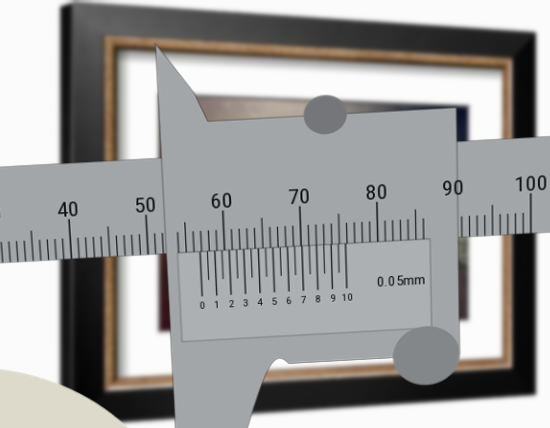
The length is 56.8
